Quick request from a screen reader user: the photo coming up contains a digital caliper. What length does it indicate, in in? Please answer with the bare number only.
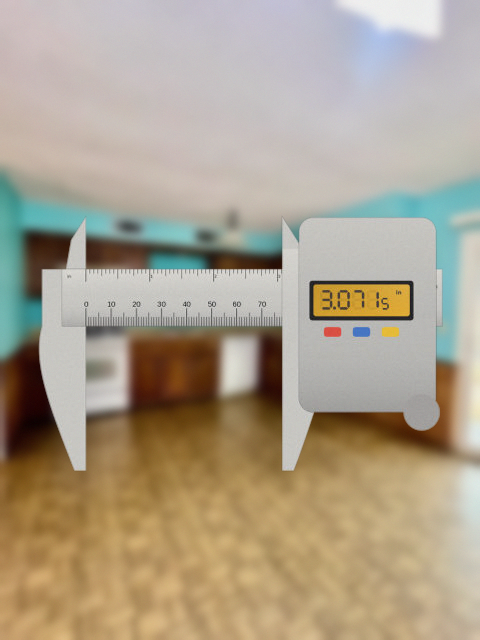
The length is 3.0715
